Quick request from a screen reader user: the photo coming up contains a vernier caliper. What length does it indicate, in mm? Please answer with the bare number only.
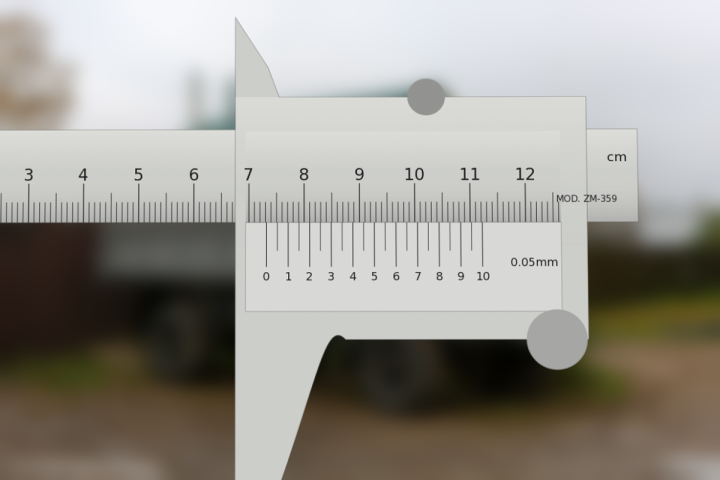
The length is 73.2
